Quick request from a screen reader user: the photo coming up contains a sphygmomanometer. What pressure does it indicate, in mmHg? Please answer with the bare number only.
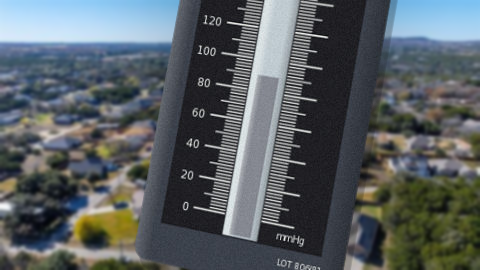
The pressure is 90
